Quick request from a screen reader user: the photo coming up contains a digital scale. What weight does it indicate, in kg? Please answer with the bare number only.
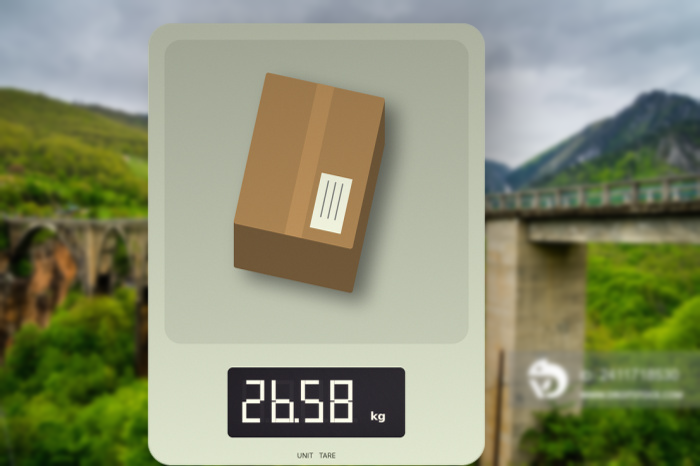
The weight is 26.58
